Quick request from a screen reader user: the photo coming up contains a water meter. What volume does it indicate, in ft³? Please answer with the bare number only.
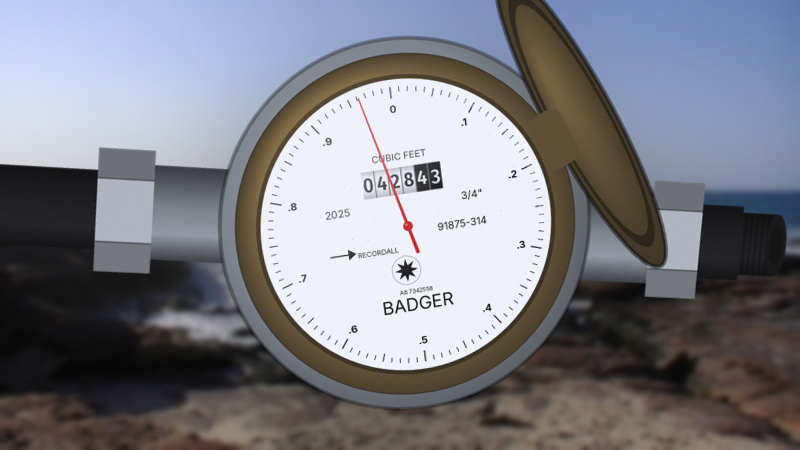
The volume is 42842.96
